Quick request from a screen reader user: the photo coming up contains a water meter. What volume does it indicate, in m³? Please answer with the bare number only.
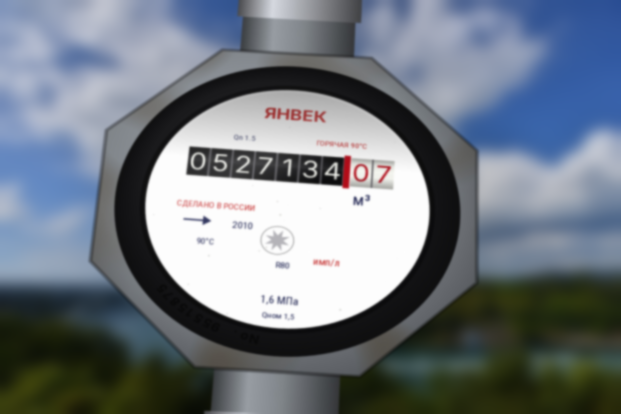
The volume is 527134.07
